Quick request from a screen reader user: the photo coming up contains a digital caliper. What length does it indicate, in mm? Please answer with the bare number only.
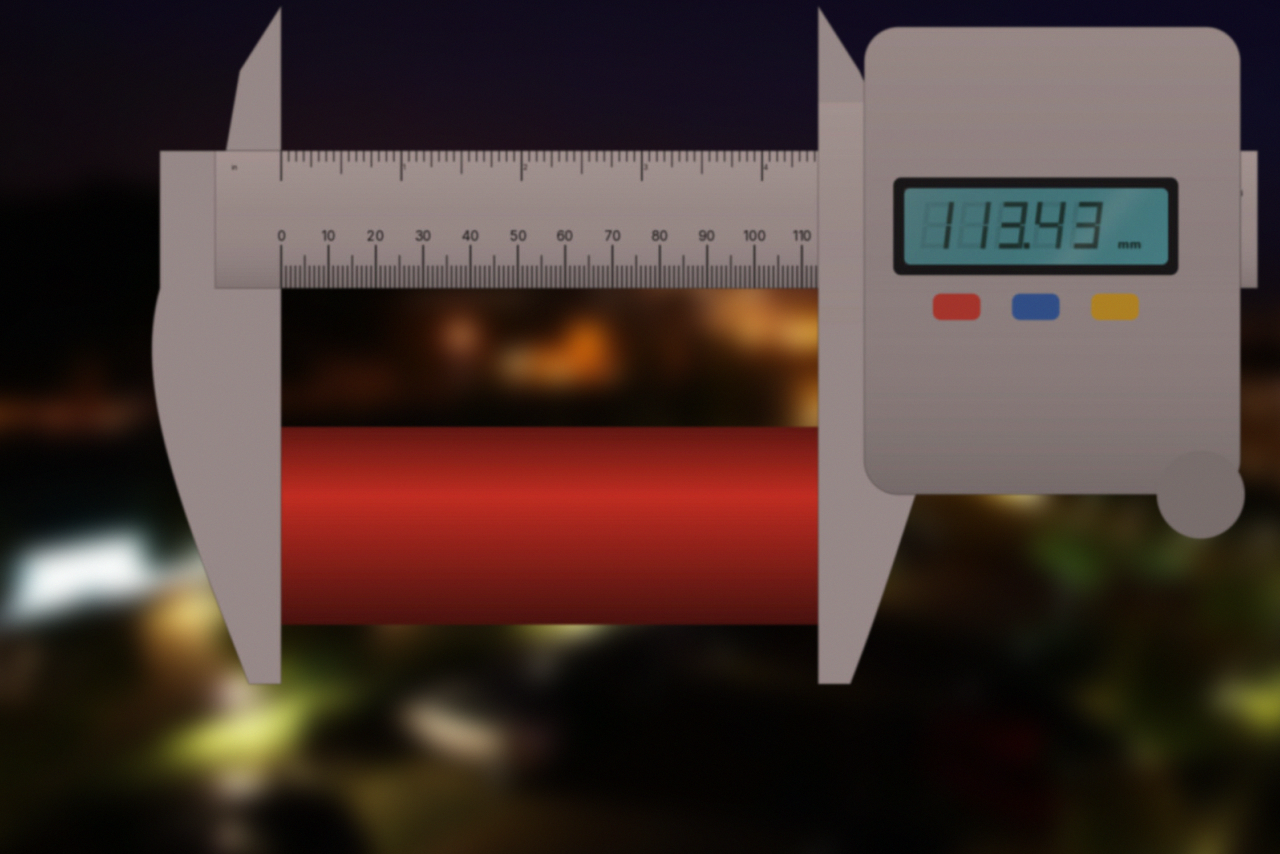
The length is 113.43
